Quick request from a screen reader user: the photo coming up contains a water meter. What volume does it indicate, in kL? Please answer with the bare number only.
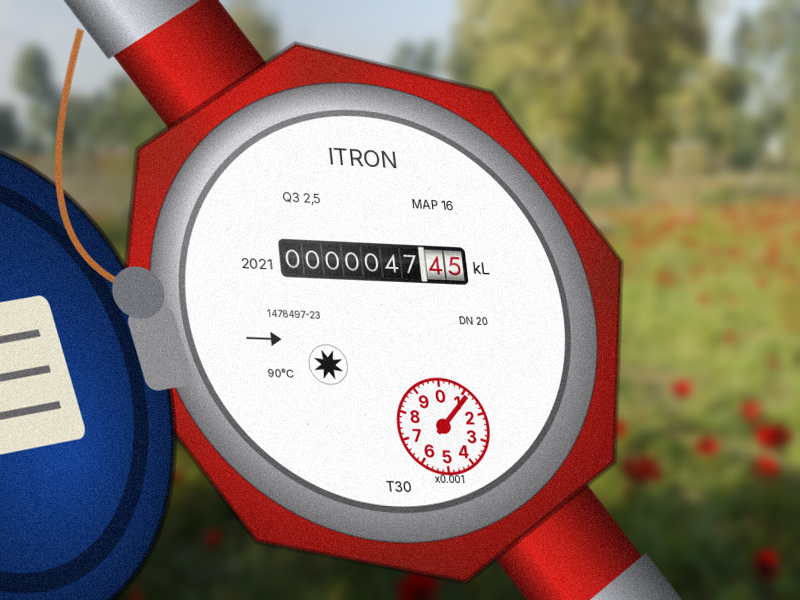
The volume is 47.451
